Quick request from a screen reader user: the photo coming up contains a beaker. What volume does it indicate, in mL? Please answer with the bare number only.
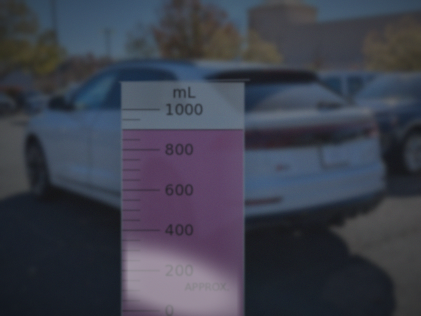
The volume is 900
